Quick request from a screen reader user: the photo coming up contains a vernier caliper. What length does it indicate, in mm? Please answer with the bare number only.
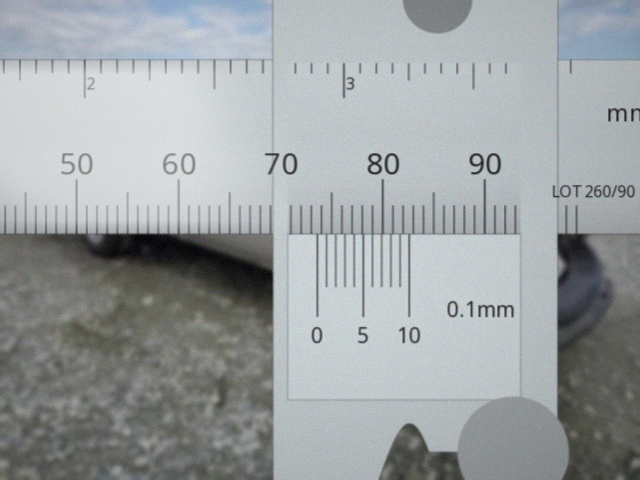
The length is 73.6
